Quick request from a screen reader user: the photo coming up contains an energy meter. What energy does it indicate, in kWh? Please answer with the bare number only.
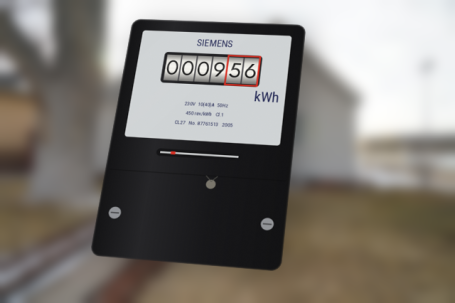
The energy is 9.56
